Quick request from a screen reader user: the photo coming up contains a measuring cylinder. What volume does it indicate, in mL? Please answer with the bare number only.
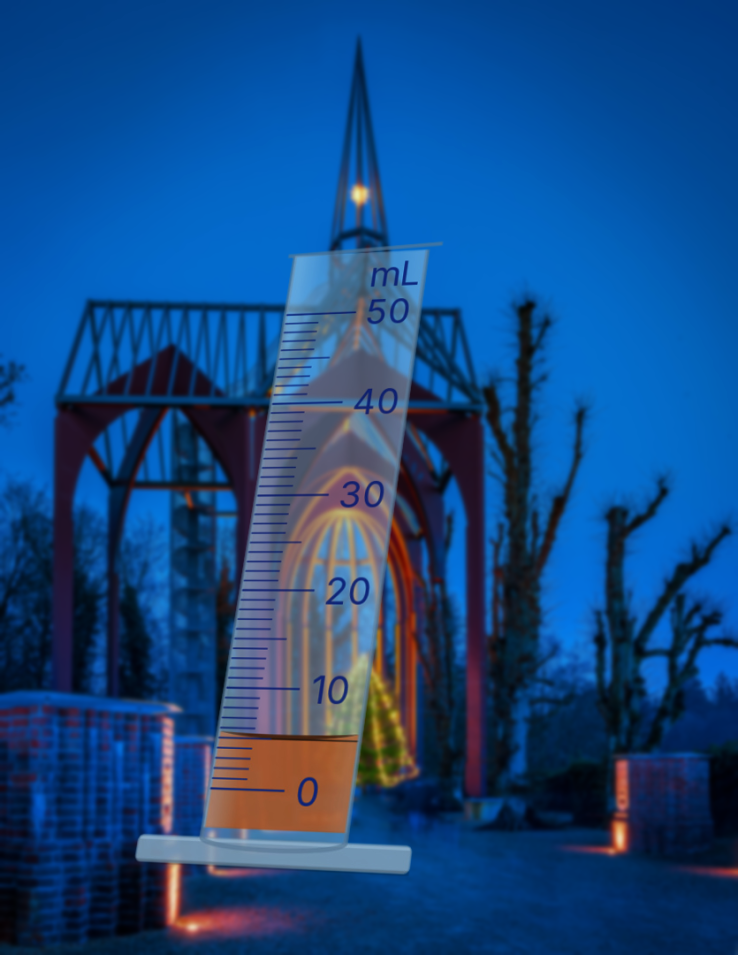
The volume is 5
